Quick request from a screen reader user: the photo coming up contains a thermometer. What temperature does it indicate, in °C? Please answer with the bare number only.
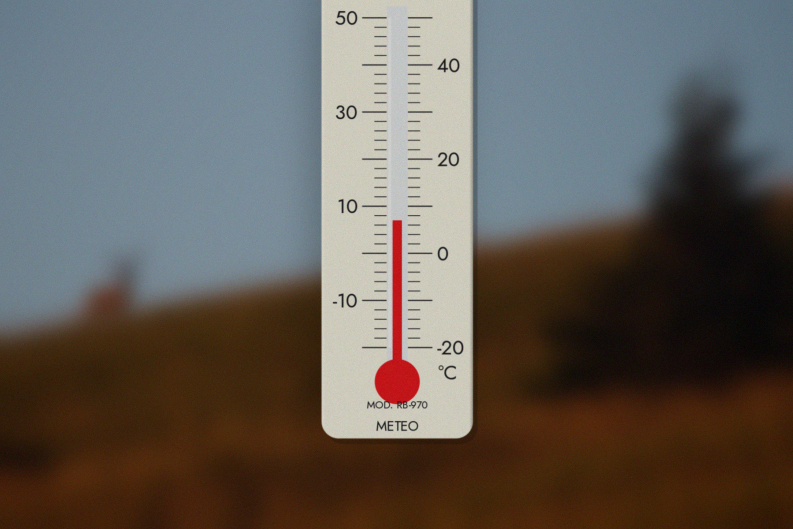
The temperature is 7
